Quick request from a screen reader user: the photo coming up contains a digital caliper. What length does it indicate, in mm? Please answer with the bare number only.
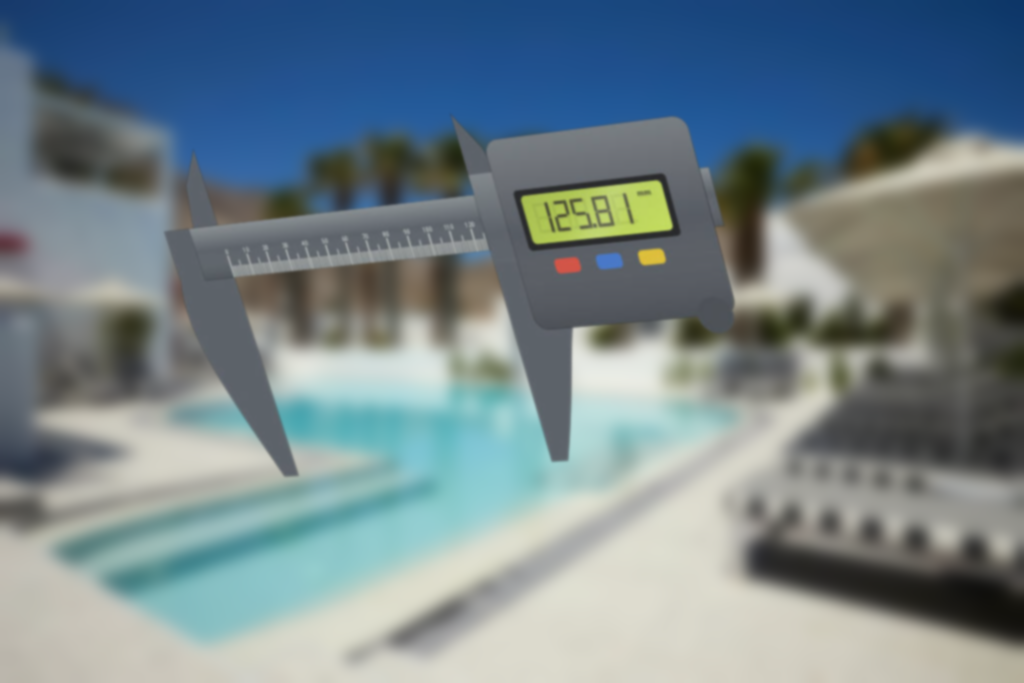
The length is 125.81
